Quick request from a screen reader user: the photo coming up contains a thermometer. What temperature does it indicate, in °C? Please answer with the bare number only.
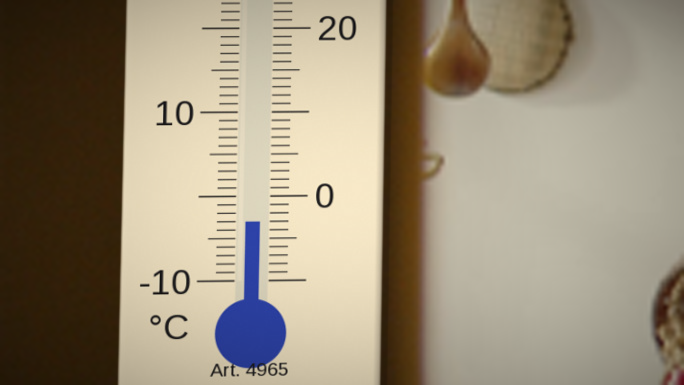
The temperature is -3
